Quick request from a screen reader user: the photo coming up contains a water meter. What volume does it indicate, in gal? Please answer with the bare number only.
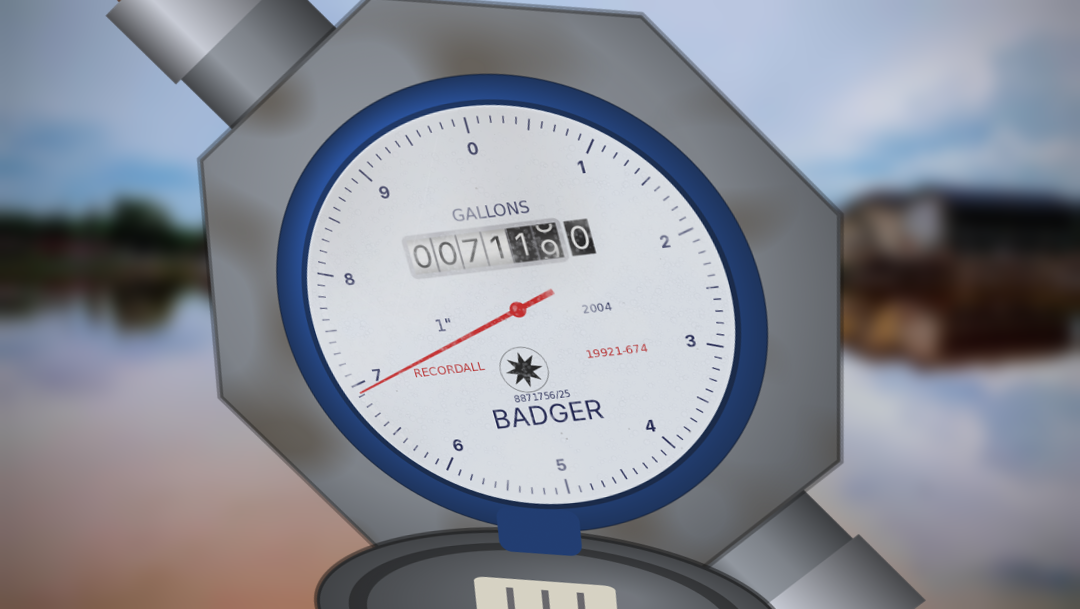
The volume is 71186.9
